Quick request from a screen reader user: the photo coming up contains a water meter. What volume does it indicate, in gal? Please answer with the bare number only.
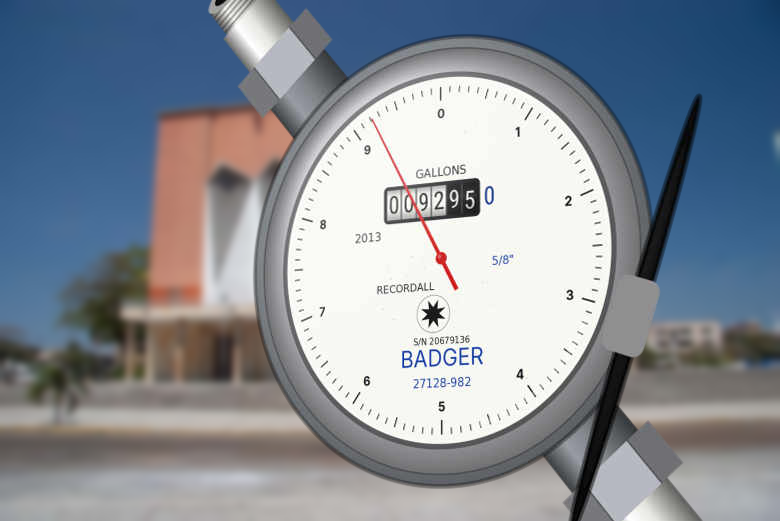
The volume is 92949.2
